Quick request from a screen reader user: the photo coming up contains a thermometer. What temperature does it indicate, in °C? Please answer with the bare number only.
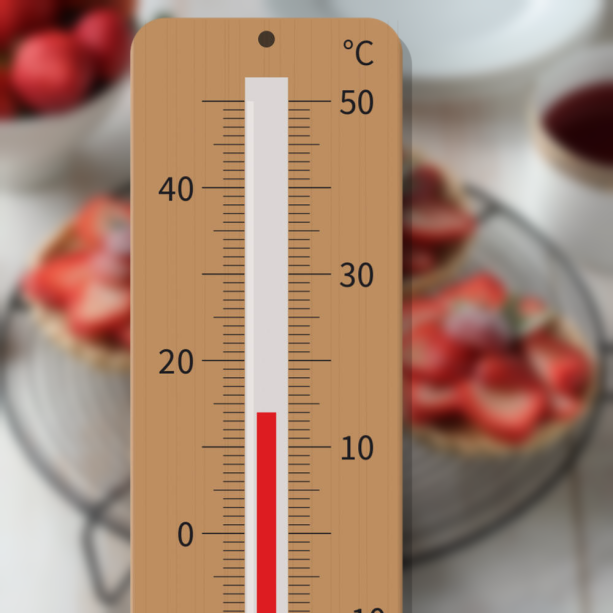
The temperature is 14
